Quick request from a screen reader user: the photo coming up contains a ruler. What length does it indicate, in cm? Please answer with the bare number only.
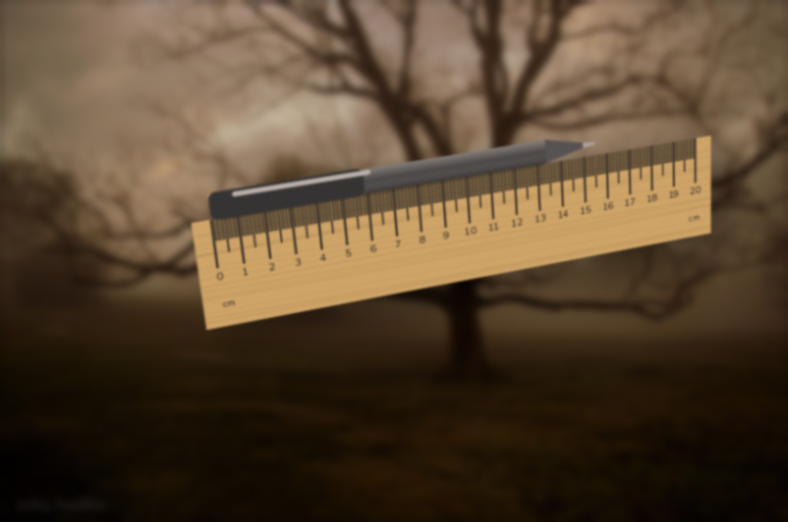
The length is 15.5
